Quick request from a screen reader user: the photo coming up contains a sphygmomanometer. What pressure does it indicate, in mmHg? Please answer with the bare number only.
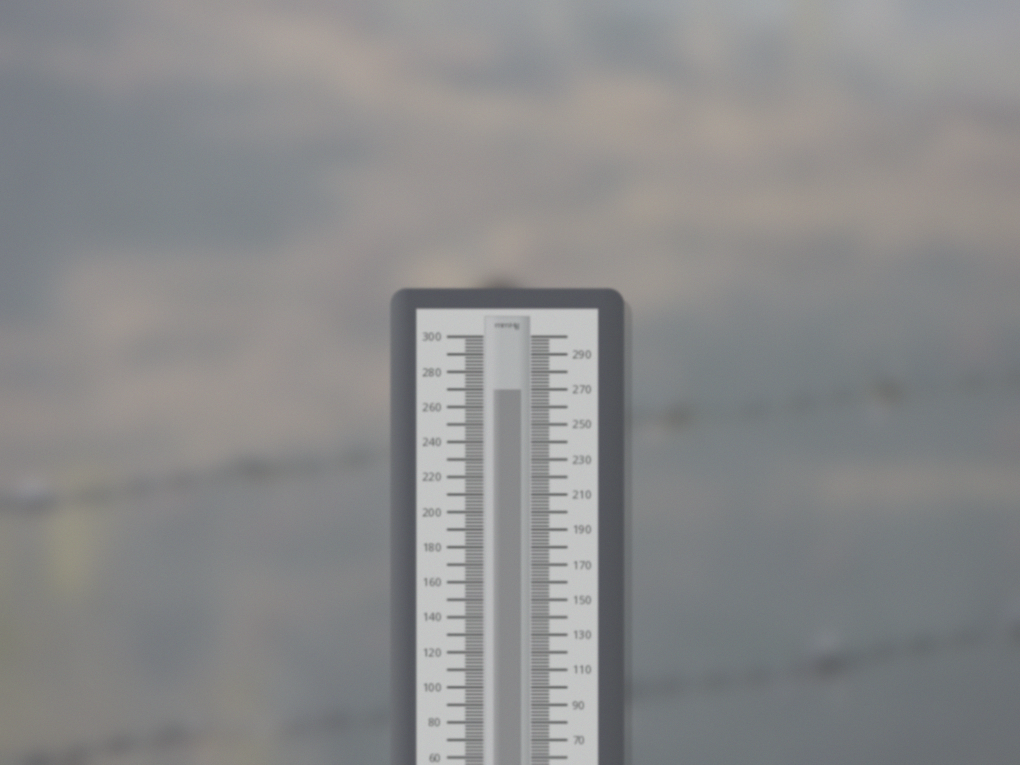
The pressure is 270
